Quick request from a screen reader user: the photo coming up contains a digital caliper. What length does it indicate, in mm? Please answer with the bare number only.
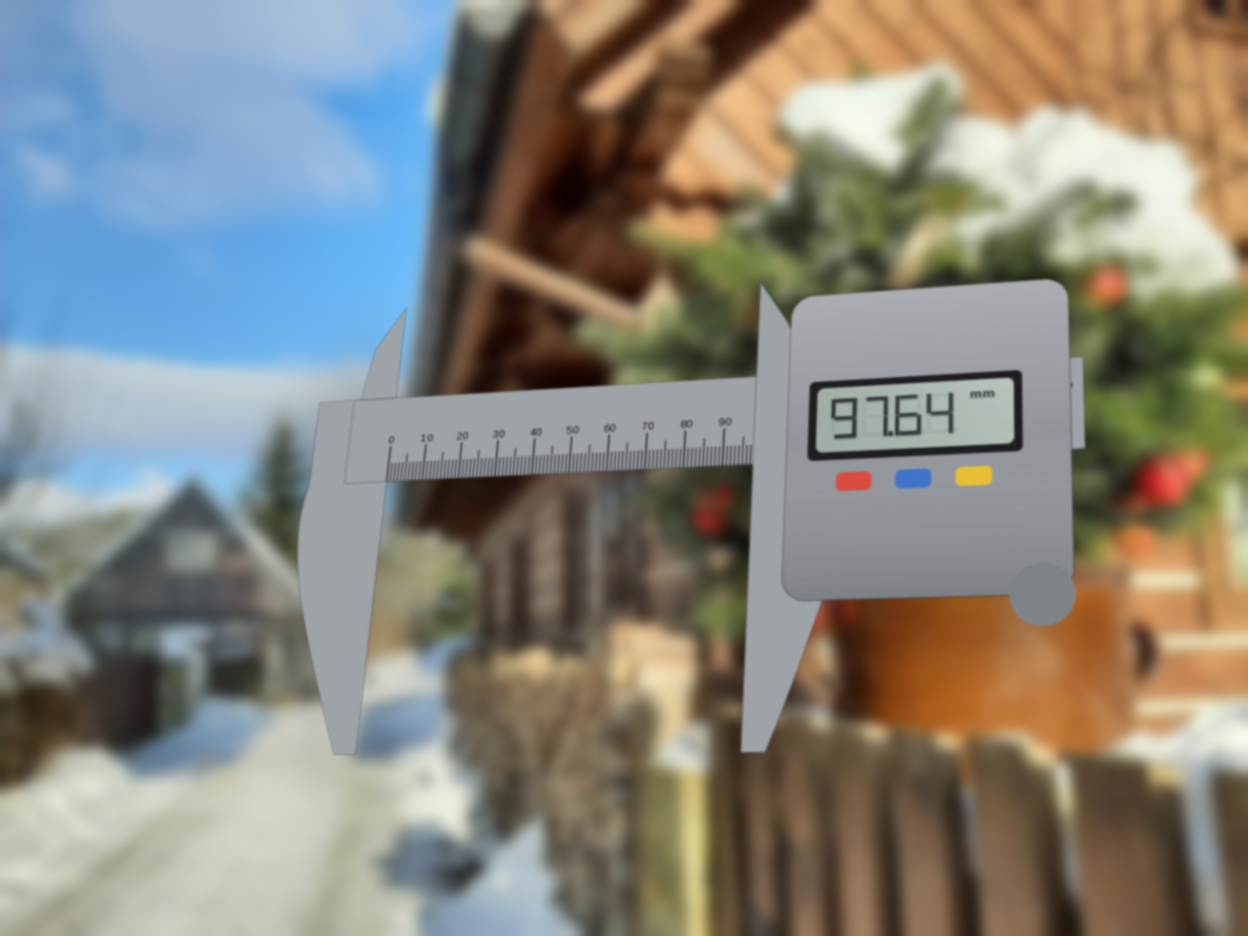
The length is 97.64
